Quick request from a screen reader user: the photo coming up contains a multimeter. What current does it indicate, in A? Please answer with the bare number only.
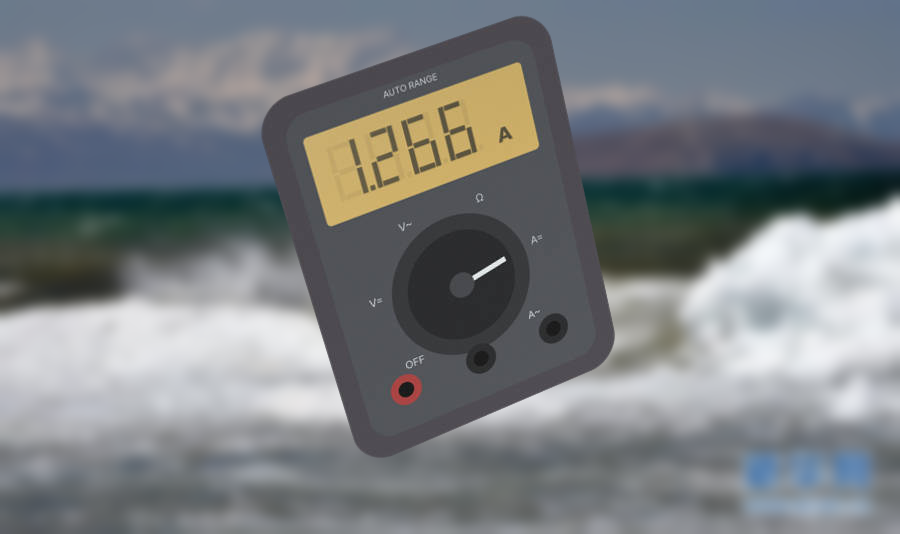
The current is 1.266
